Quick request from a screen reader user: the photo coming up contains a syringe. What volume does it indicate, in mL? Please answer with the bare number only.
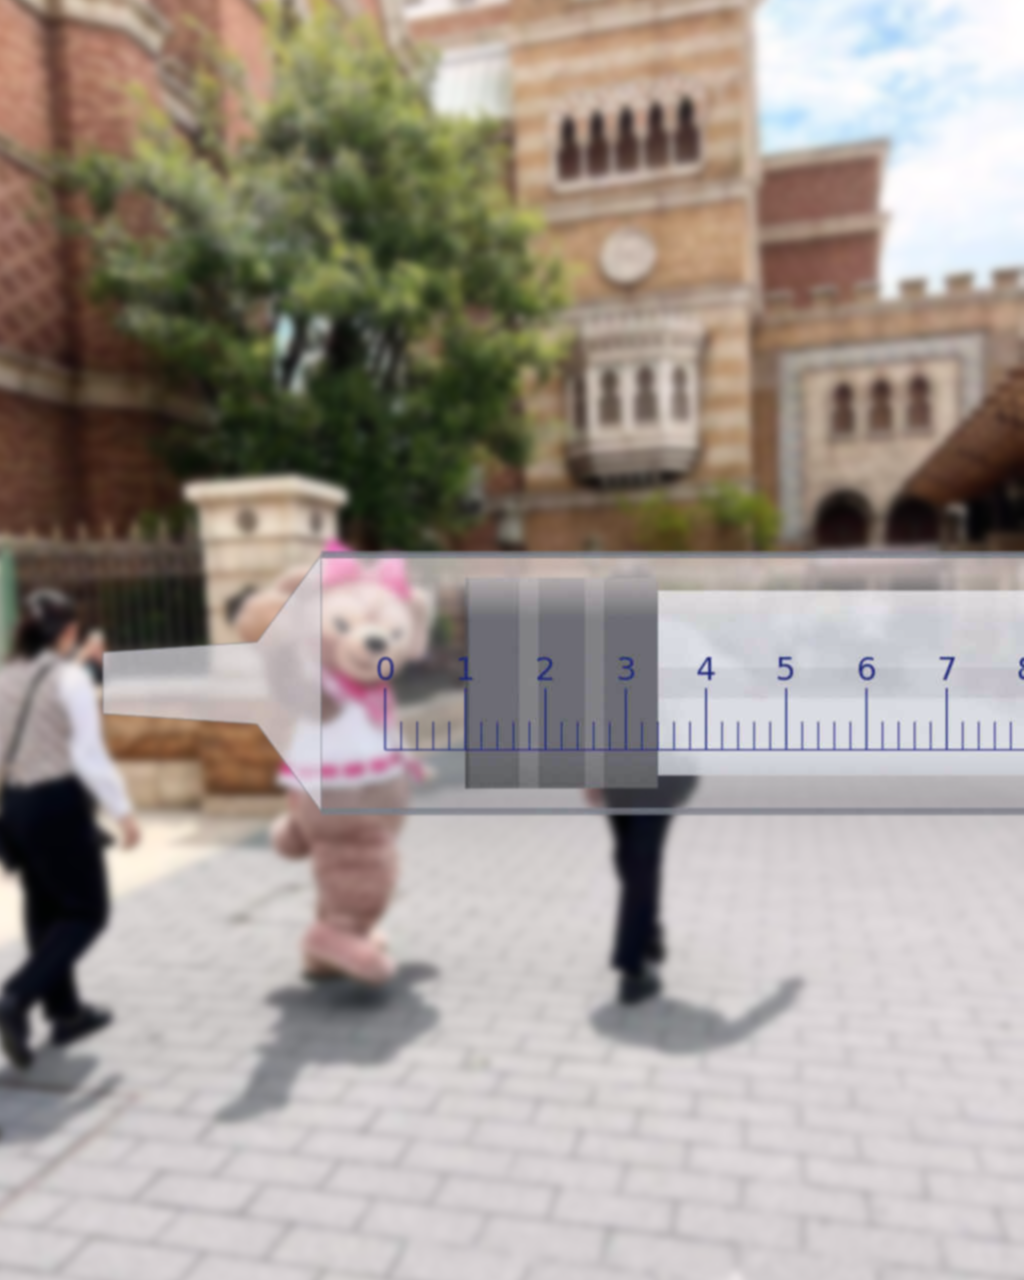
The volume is 1
